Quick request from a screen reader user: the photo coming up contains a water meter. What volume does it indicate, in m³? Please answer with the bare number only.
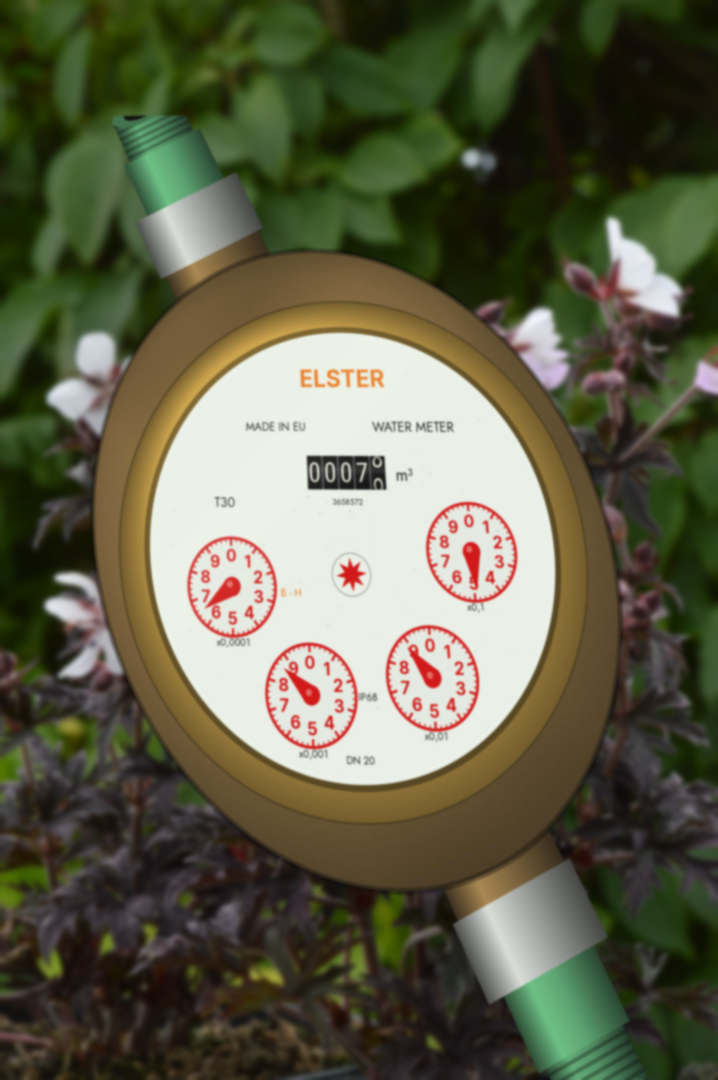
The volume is 78.4886
